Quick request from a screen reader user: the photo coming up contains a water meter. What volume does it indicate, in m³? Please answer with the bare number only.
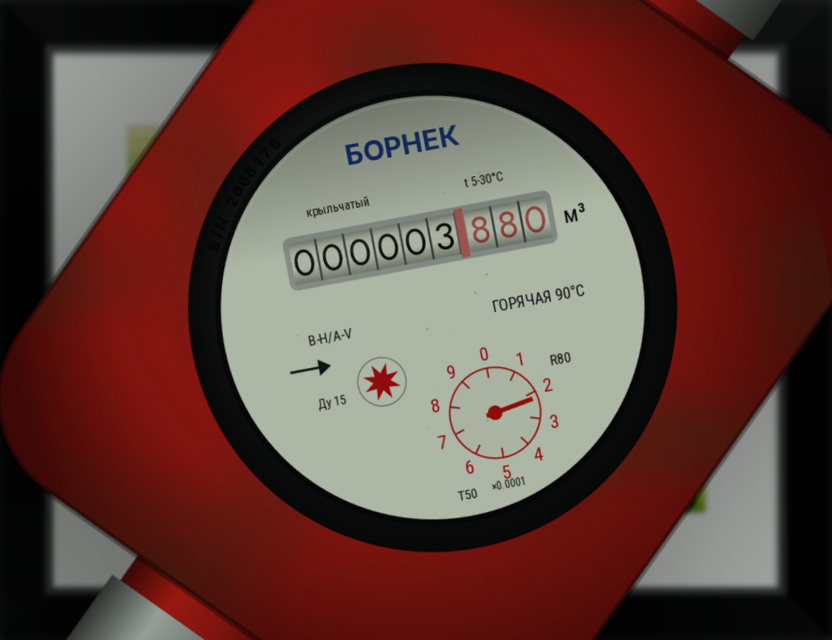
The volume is 3.8802
